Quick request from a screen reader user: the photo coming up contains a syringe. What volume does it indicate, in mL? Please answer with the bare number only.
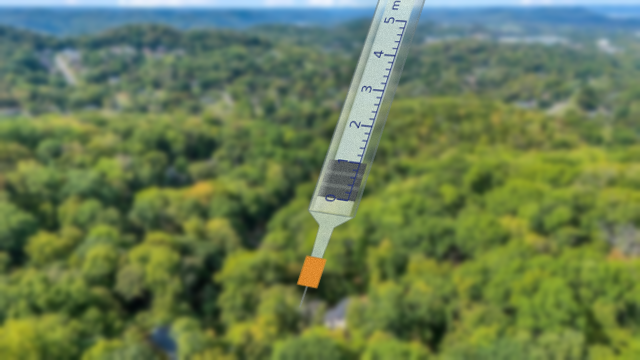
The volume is 0
